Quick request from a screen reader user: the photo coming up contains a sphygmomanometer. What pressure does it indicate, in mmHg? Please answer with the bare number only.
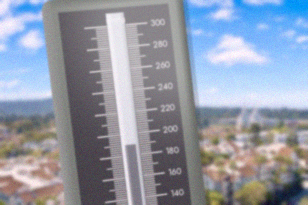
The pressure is 190
